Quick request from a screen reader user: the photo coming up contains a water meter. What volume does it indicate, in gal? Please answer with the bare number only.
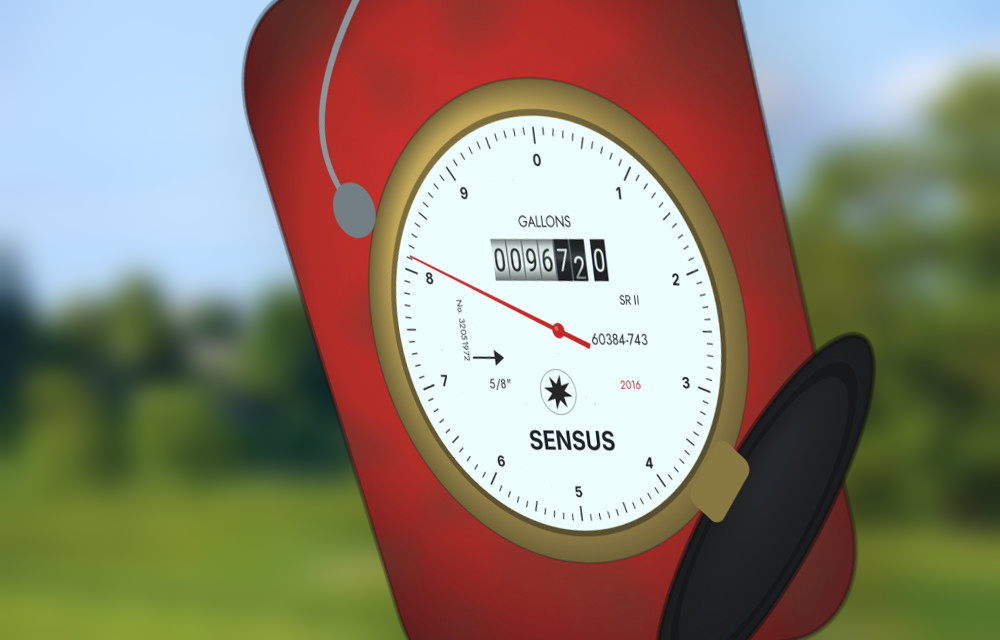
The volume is 96718.1
